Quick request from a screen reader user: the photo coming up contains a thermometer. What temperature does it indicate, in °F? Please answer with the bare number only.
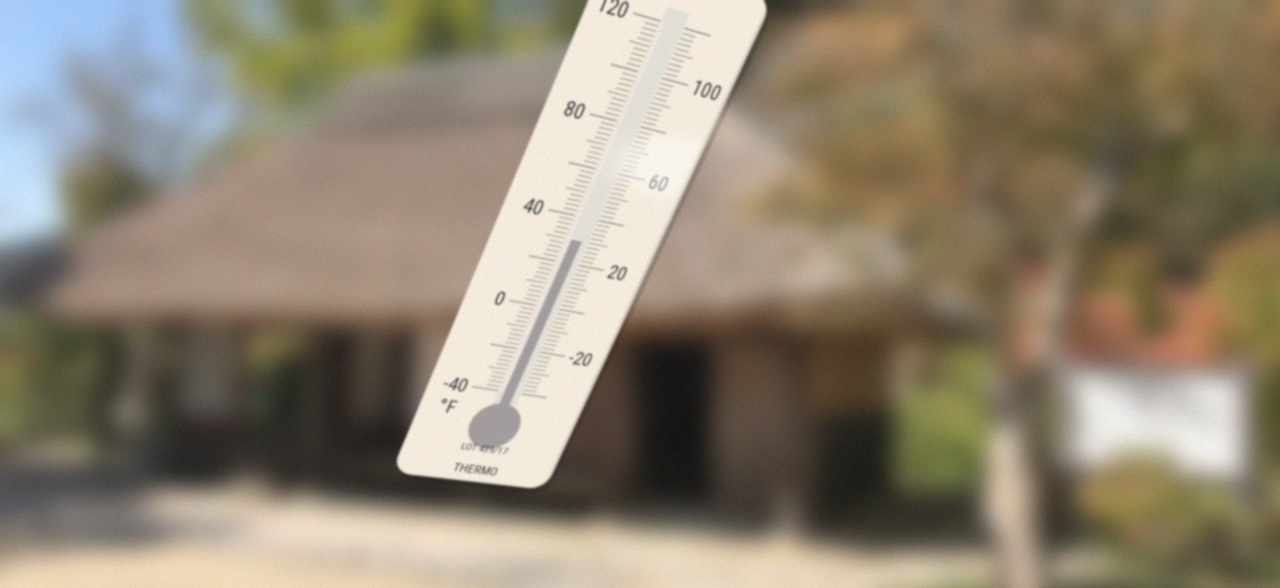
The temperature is 30
